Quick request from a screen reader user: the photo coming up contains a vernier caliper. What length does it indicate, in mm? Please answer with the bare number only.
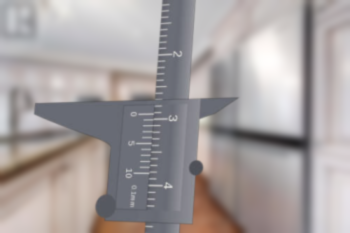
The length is 29.2
